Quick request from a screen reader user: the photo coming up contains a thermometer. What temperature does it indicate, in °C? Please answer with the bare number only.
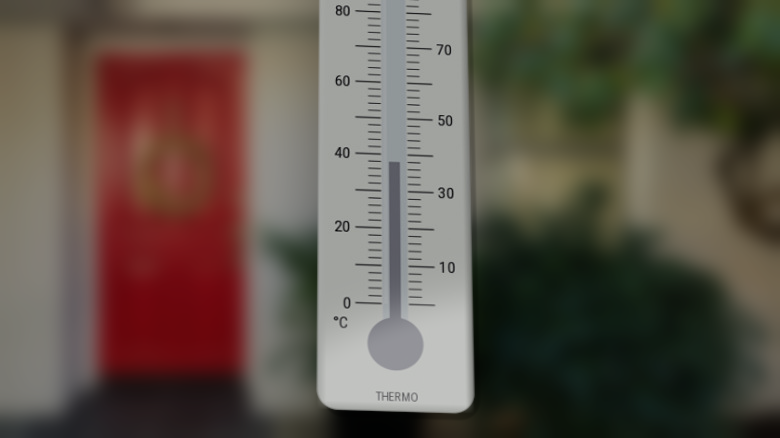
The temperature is 38
